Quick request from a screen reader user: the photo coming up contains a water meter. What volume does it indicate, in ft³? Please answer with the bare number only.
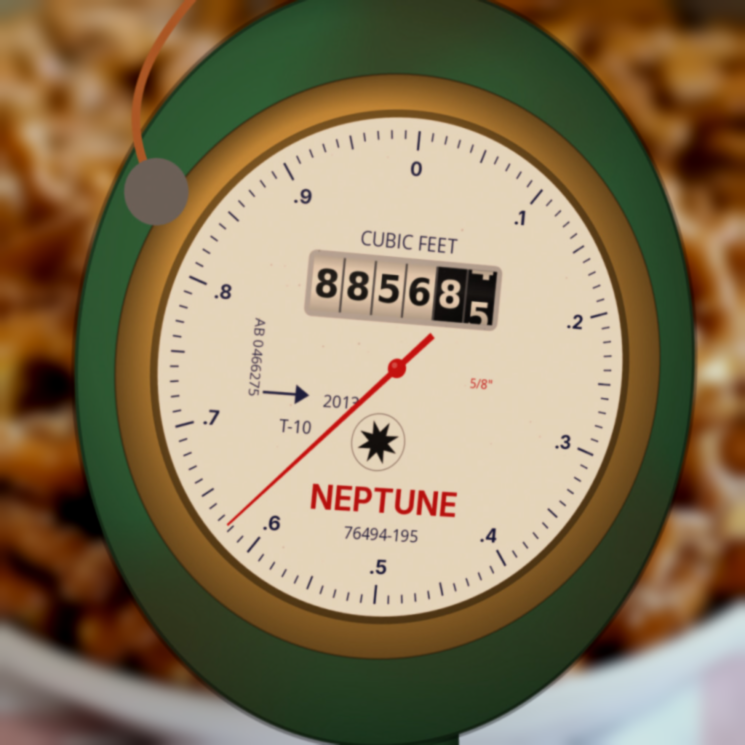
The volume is 885684.62
